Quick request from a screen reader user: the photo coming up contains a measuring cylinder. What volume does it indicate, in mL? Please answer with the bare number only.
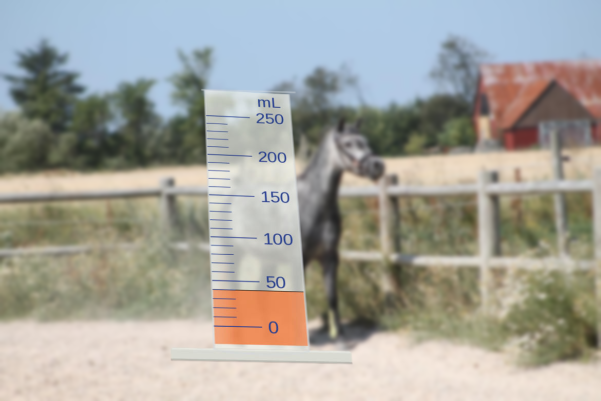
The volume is 40
